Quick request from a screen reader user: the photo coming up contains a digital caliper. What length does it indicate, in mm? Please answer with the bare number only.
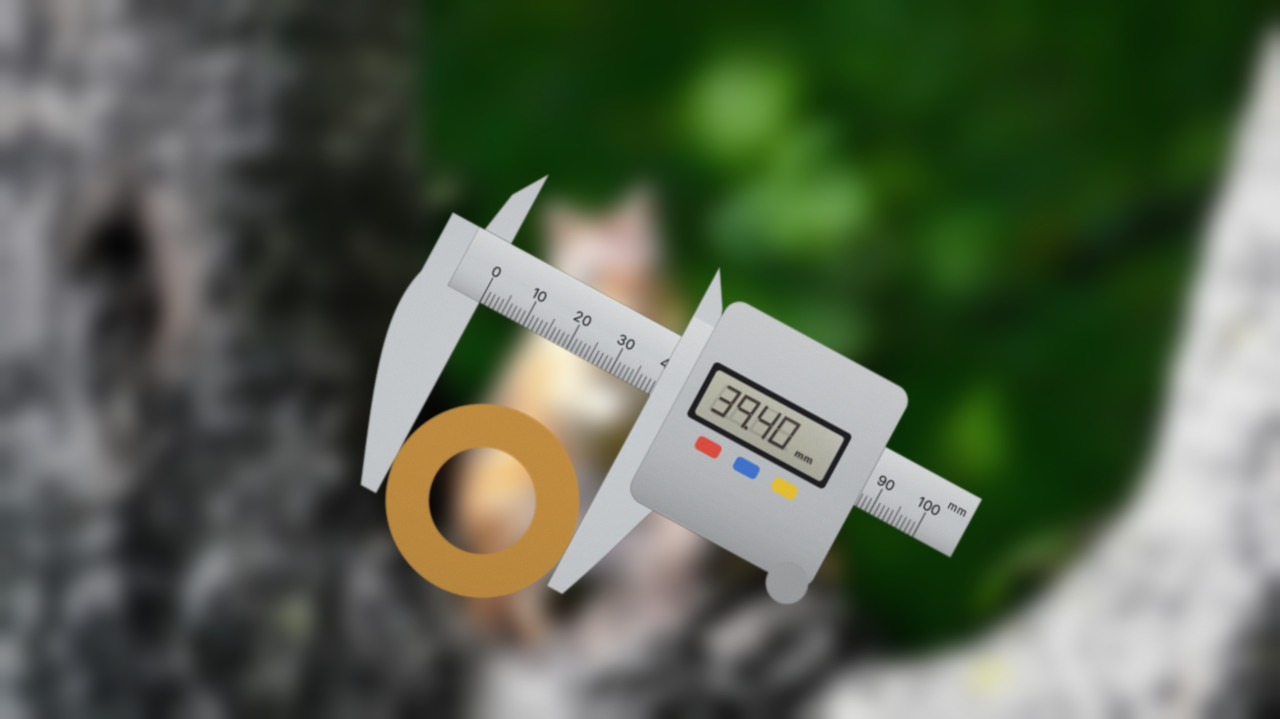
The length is 39.40
